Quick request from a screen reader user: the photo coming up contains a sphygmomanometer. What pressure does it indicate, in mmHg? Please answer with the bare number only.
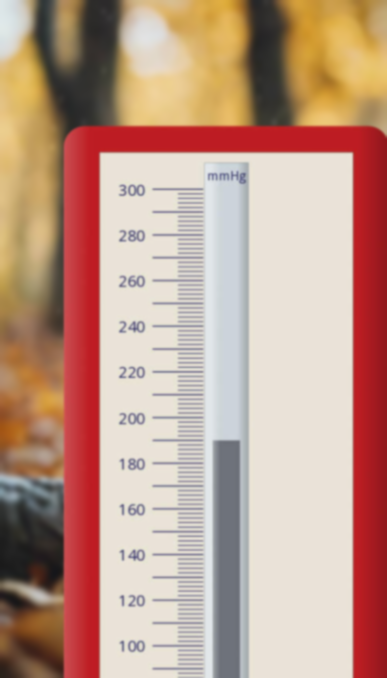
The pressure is 190
